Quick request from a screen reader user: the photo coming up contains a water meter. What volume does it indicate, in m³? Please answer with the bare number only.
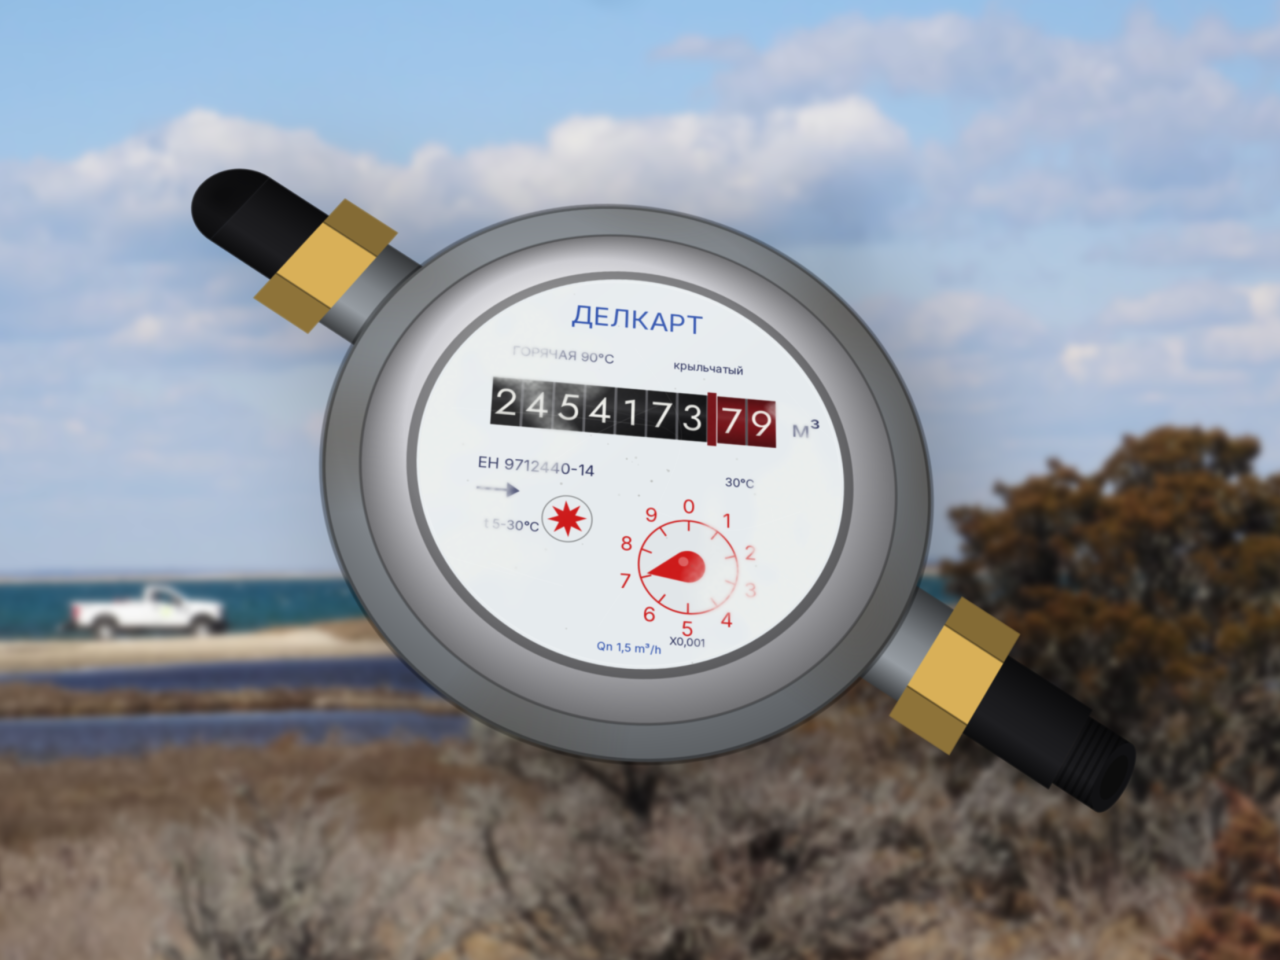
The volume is 2454173.797
